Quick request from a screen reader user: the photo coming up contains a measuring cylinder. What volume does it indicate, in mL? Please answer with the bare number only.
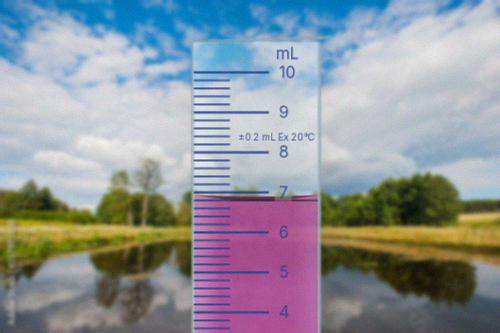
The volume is 6.8
